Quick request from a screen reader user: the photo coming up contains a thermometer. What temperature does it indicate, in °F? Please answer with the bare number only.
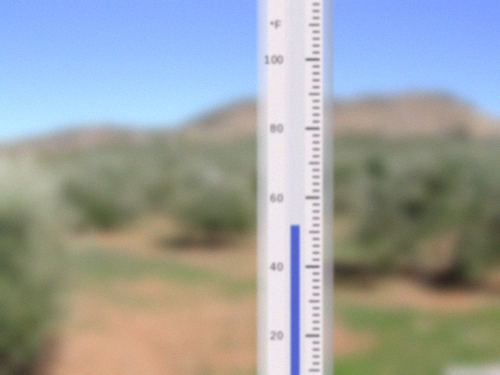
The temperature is 52
